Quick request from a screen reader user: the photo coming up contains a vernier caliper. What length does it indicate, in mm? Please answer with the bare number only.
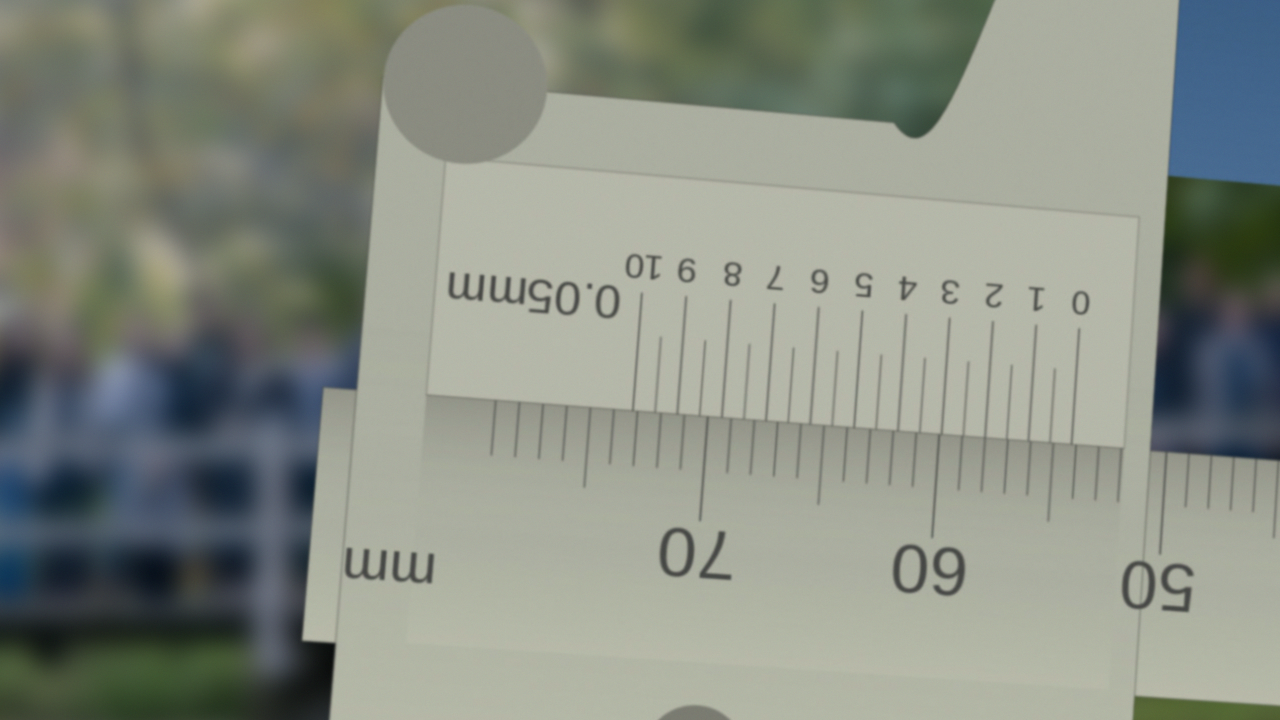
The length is 54.2
